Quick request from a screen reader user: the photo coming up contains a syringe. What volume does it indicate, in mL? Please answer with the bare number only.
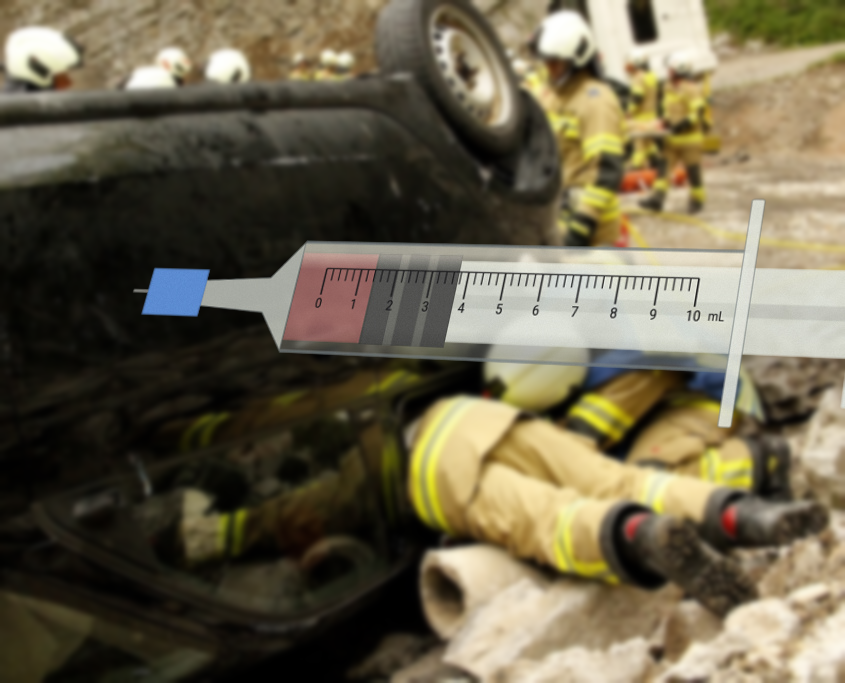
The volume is 1.4
